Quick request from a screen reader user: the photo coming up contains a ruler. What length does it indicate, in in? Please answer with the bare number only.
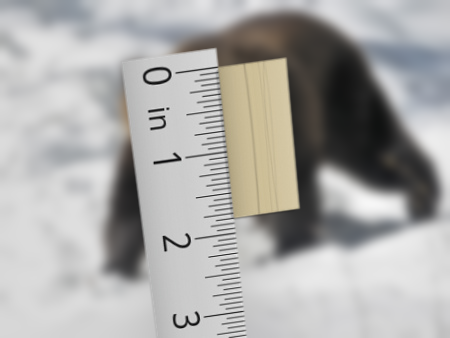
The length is 1.8125
